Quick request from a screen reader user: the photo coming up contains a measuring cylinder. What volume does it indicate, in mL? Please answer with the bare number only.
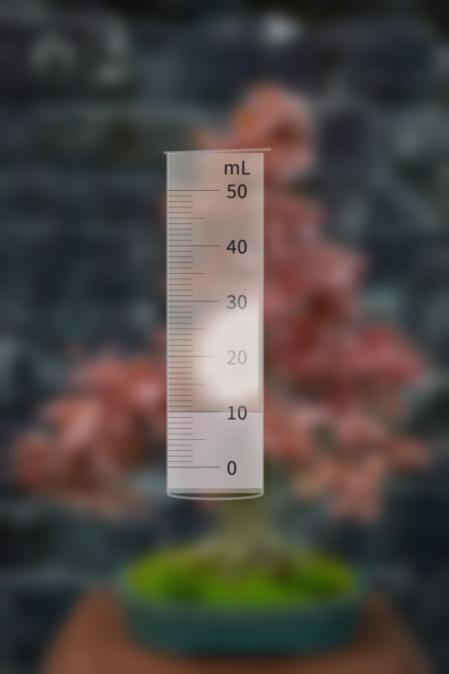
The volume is 10
